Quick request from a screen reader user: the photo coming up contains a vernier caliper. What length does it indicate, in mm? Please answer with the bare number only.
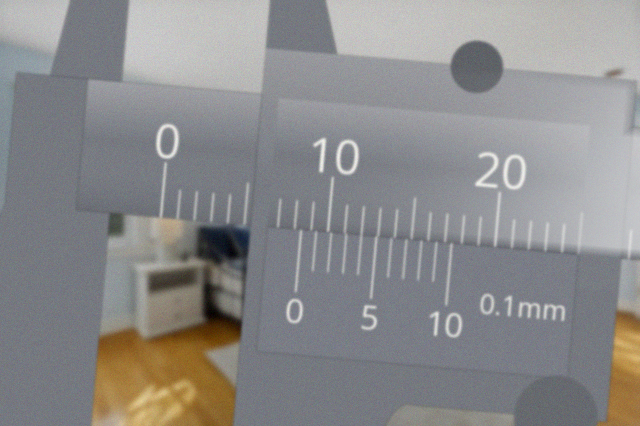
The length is 8.4
